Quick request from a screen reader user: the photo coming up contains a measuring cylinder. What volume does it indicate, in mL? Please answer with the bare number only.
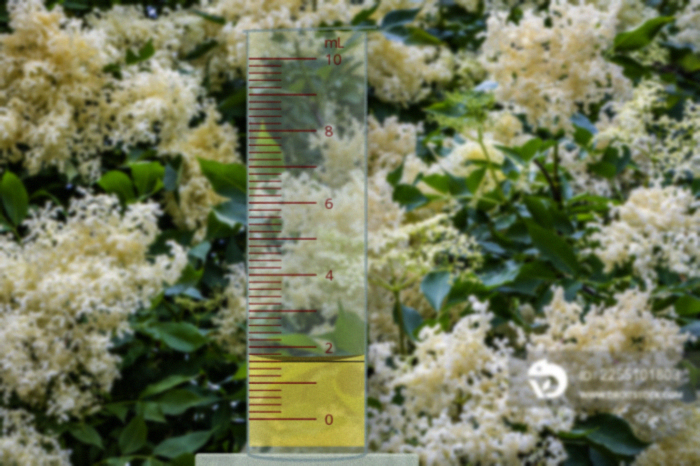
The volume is 1.6
